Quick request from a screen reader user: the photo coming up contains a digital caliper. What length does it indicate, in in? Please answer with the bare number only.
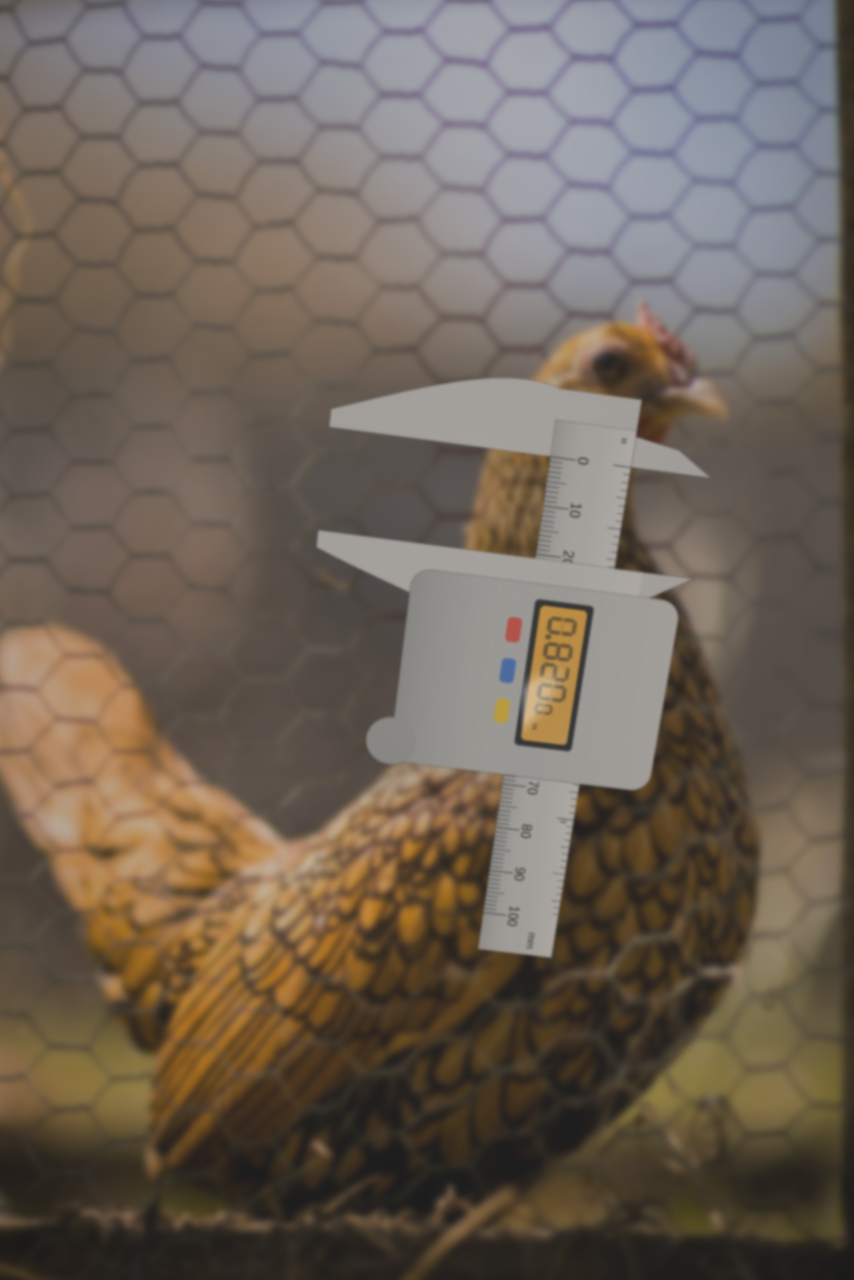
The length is 0.8200
